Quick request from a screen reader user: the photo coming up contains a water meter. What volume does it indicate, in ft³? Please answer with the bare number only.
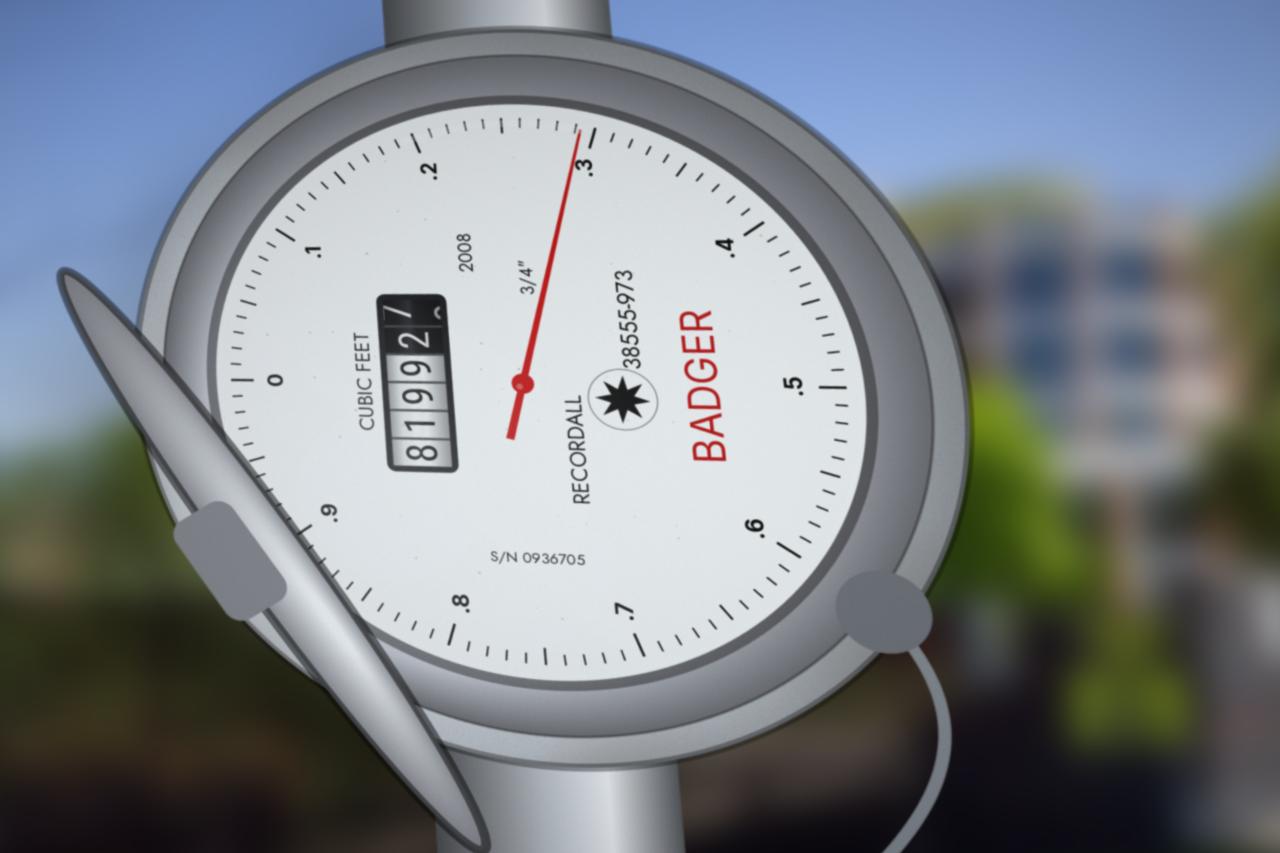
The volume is 819927.29
